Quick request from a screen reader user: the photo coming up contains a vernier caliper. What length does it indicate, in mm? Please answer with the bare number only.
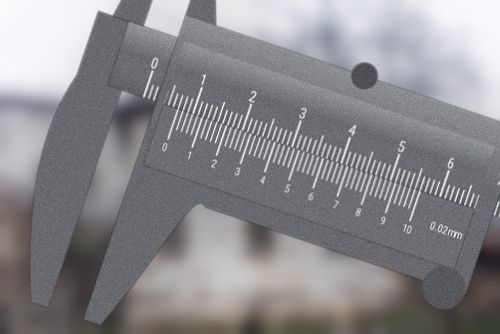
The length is 7.0
